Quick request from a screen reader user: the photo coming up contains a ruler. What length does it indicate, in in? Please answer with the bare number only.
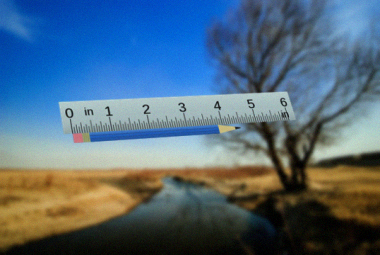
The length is 4.5
